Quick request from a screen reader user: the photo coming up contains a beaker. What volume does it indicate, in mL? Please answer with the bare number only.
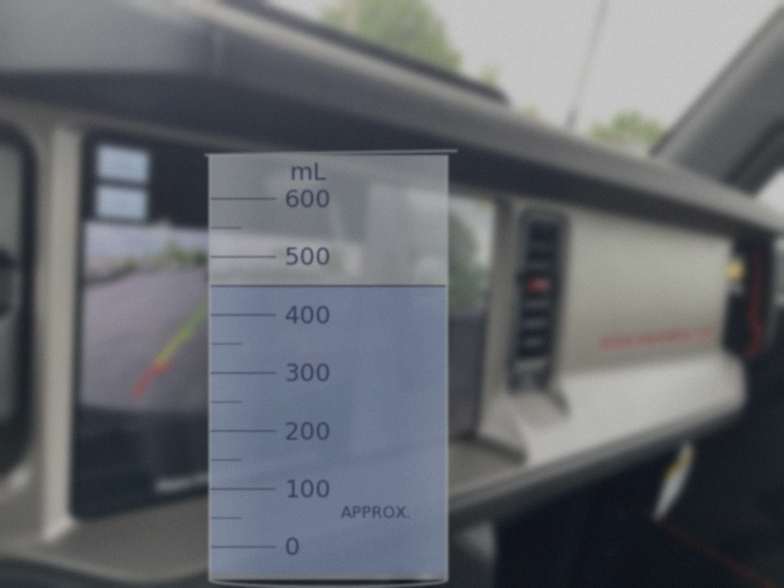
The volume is 450
